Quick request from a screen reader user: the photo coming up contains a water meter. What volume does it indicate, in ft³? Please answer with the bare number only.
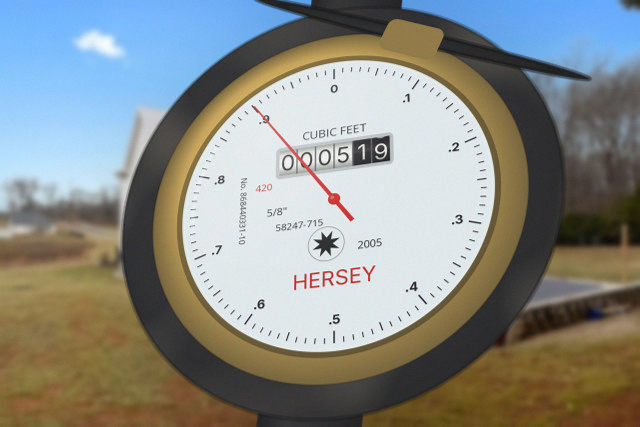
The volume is 518.90
